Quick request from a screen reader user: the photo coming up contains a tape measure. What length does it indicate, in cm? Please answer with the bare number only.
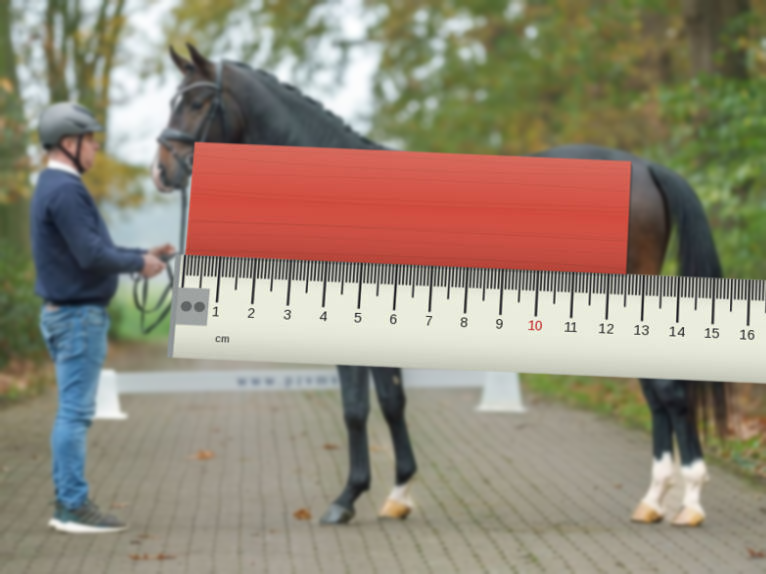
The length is 12.5
